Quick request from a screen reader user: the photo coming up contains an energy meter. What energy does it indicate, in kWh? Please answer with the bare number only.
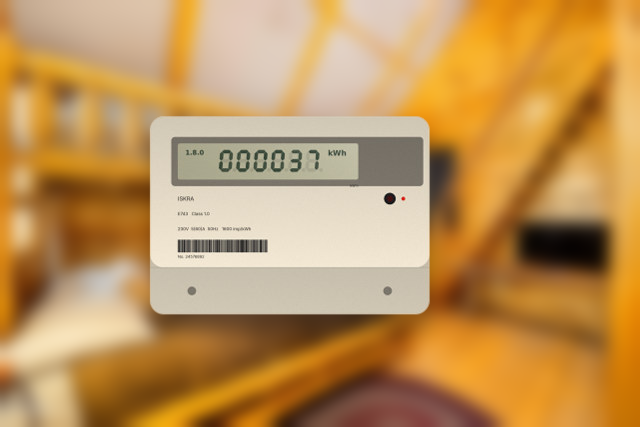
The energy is 37
